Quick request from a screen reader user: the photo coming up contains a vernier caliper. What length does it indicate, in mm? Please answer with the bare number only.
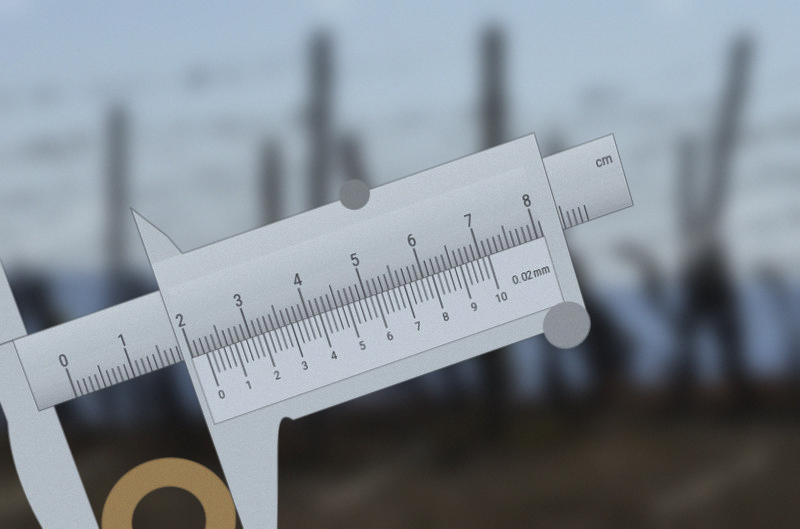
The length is 22.4
